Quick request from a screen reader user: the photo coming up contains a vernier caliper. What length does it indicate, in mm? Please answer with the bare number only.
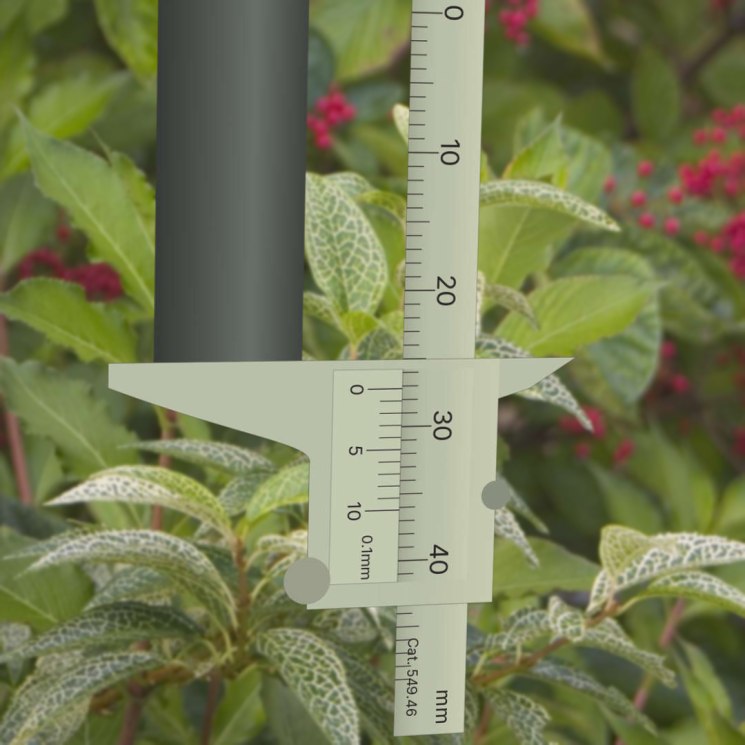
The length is 27.2
